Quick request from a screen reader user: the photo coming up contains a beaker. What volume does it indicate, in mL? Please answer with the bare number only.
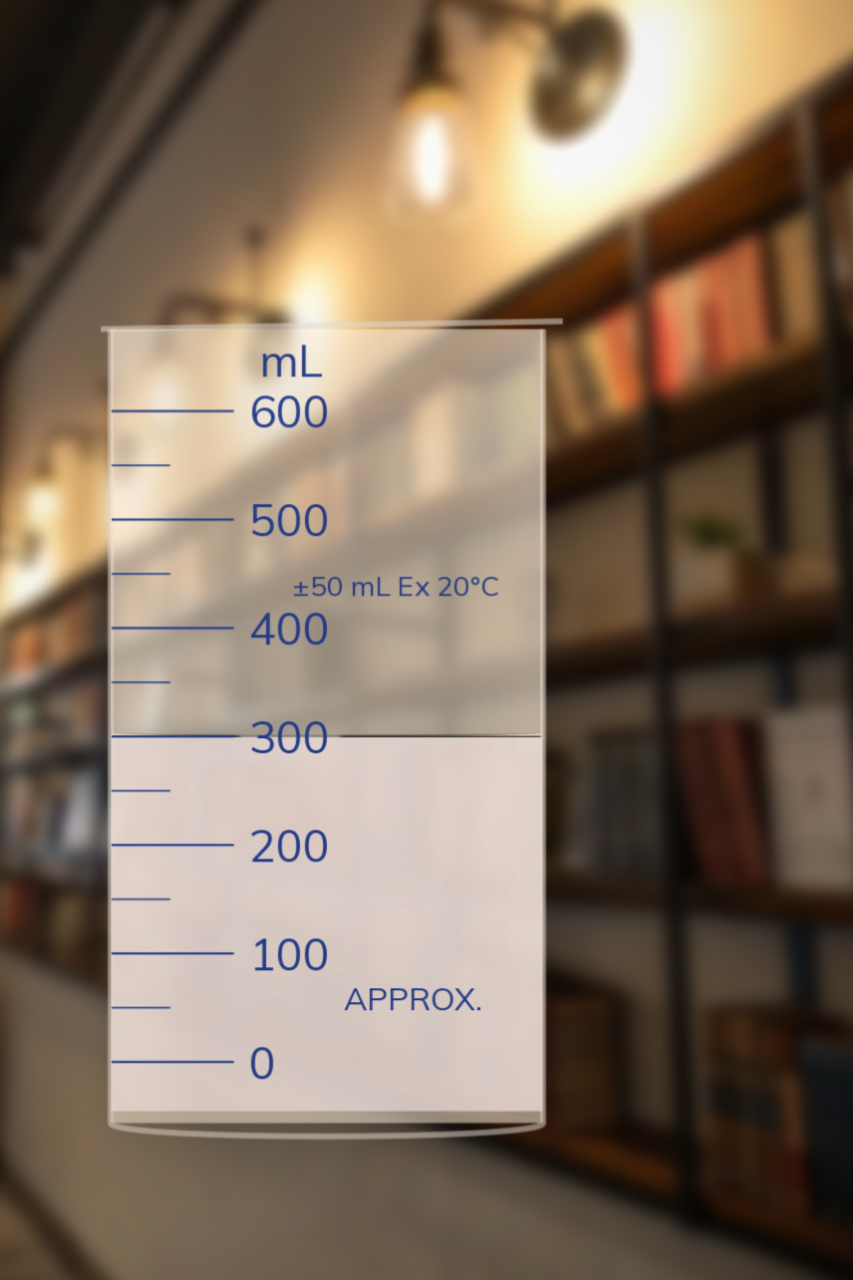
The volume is 300
